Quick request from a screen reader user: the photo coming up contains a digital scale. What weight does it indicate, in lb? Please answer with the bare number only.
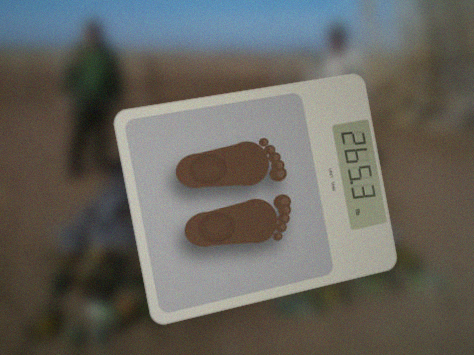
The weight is 265.3
